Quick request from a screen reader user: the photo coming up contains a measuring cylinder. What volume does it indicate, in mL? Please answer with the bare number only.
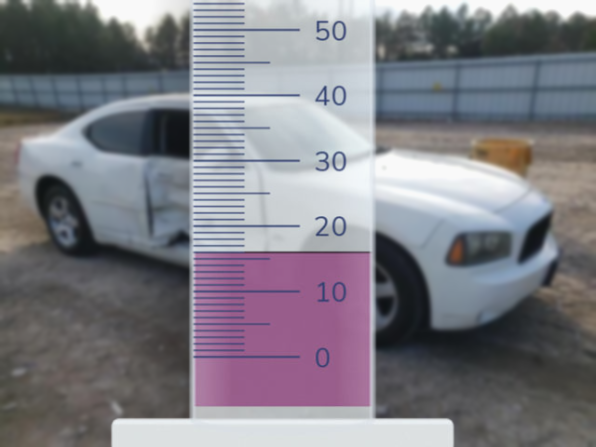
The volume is 16
